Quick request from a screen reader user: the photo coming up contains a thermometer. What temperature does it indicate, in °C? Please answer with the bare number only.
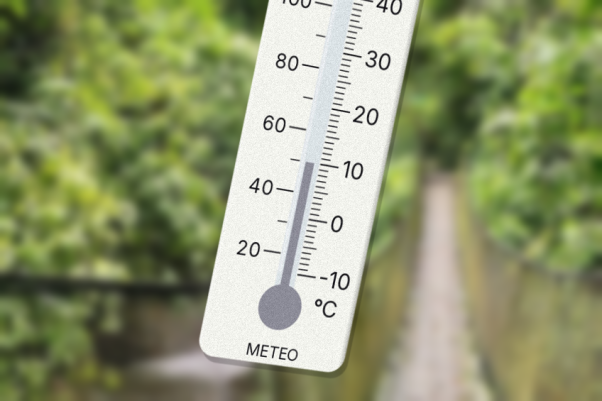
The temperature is 10
